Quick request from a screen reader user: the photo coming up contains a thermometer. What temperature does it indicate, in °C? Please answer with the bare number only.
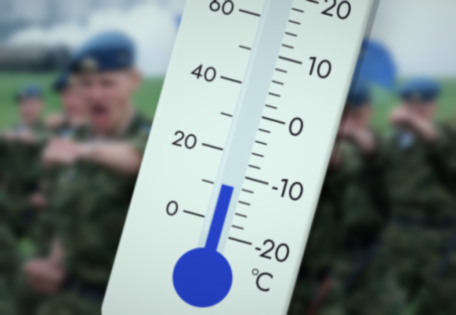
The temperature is -12
